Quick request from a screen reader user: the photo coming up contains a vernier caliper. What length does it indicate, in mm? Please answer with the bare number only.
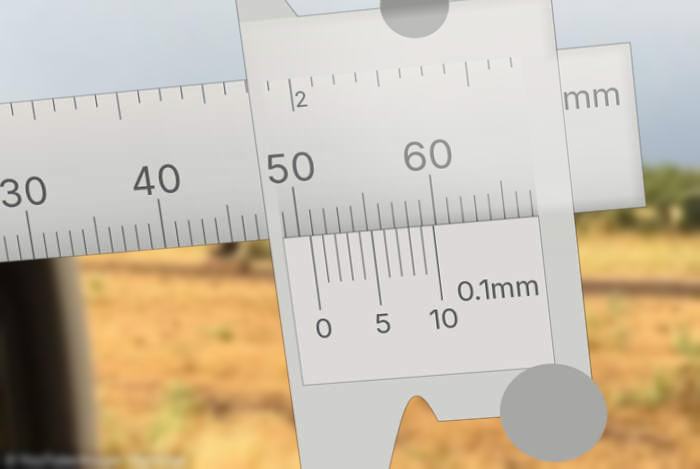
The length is 50.8
